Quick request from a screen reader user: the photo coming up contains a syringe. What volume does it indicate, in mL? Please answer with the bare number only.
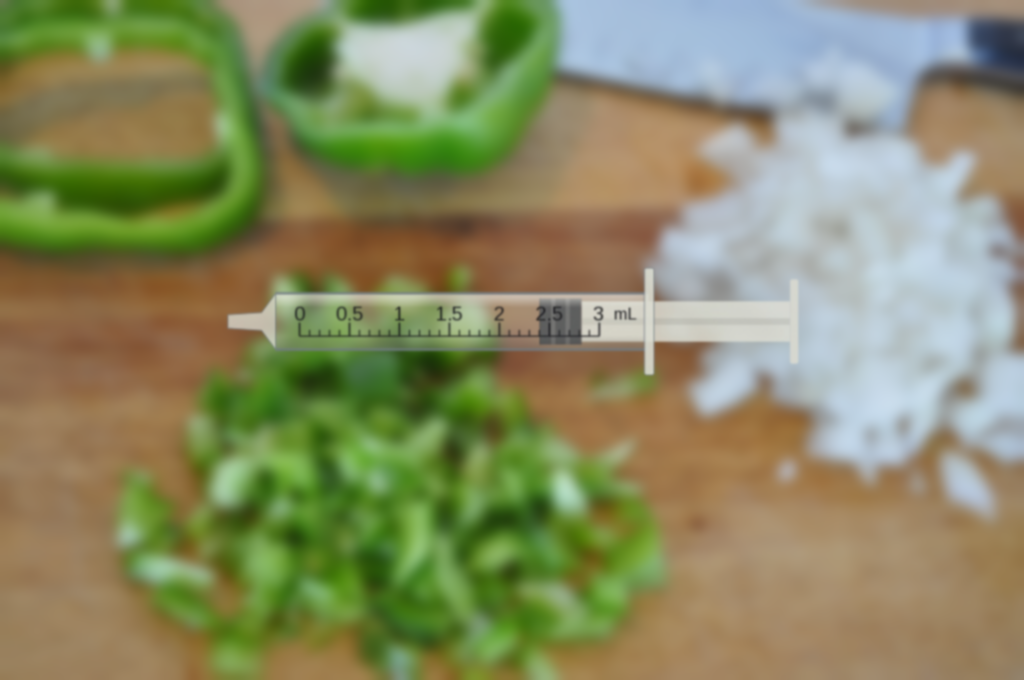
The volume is 2.4
